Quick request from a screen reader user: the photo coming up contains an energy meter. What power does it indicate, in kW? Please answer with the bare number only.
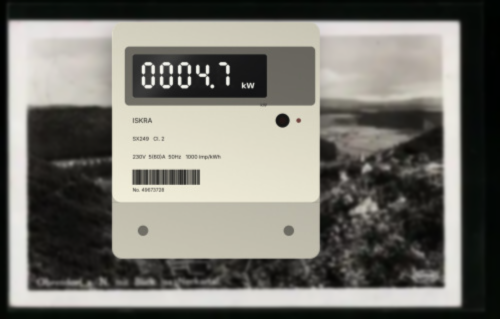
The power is 4.7
